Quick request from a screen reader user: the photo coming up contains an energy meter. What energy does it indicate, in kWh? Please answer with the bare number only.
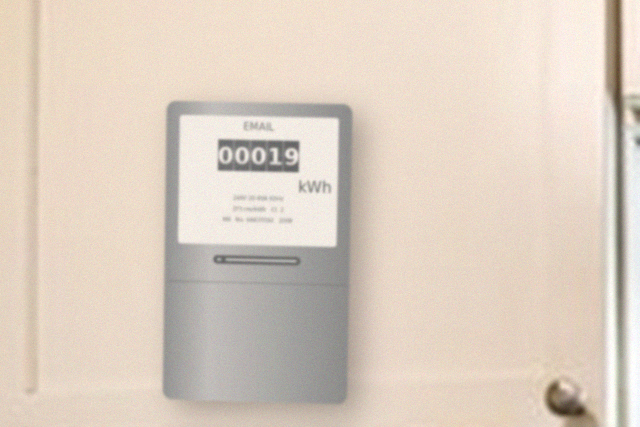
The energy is 19
